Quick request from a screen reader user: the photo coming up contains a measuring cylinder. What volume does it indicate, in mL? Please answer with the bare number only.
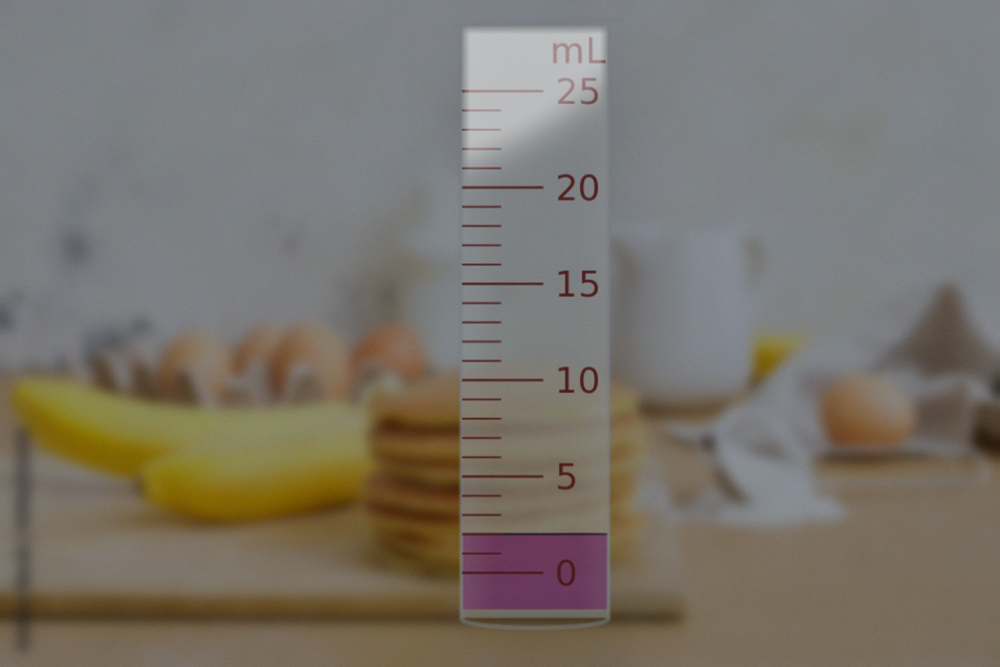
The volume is 2
